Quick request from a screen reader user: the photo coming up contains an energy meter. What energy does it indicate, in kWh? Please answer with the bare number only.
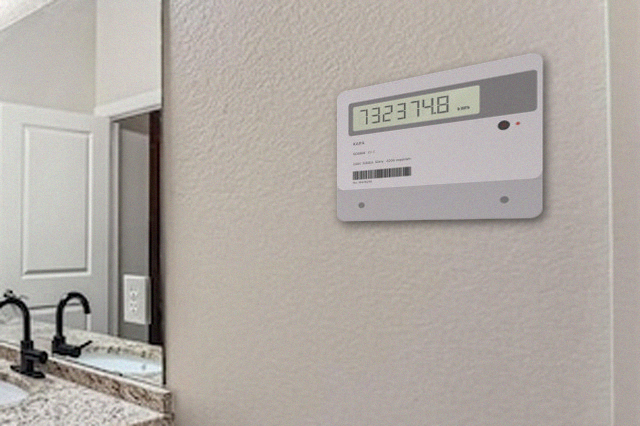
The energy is 732374.8
